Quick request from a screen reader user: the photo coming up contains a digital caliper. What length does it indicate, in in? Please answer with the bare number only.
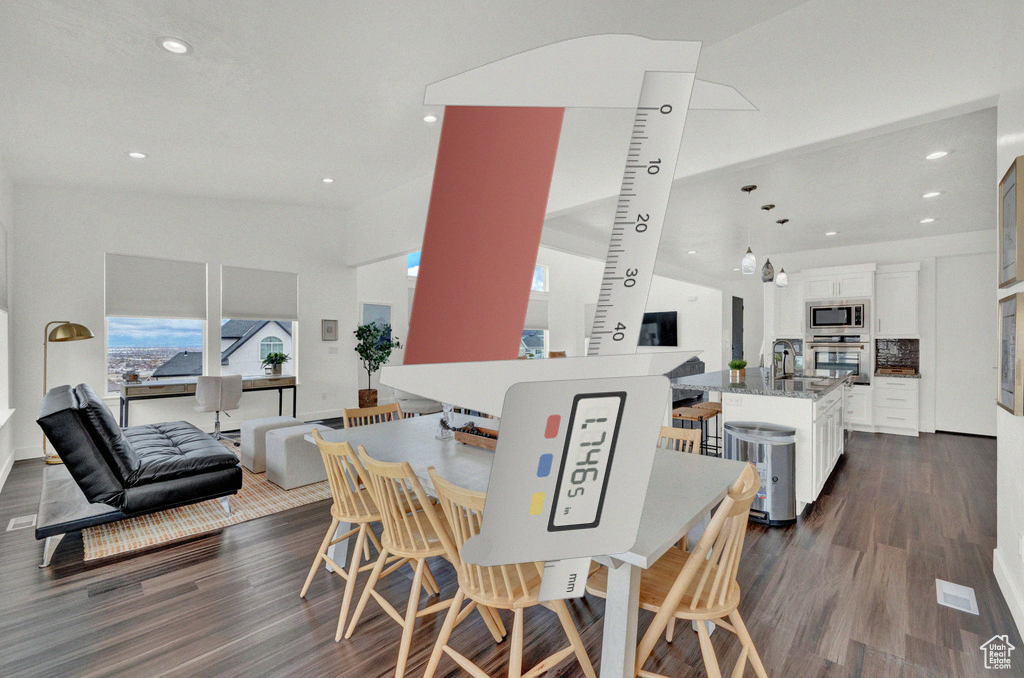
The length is 1.7465
